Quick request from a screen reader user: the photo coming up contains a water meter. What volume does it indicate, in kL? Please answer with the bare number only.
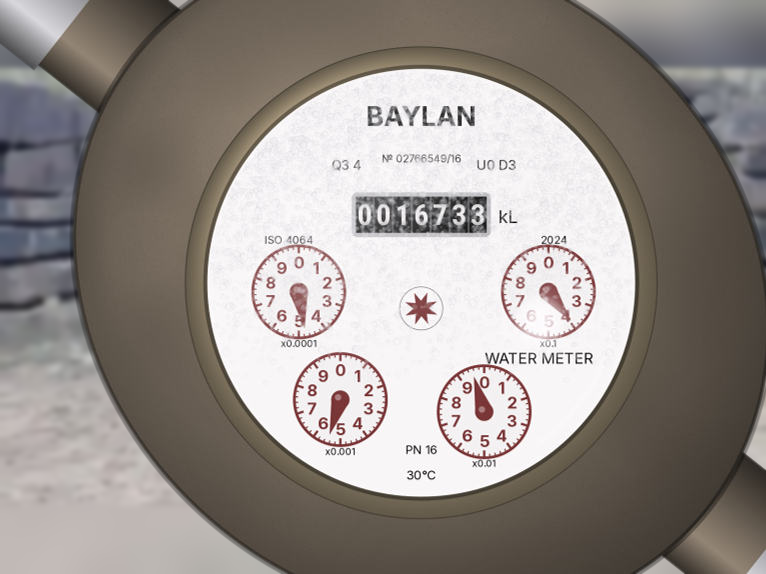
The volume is 16733.3954
